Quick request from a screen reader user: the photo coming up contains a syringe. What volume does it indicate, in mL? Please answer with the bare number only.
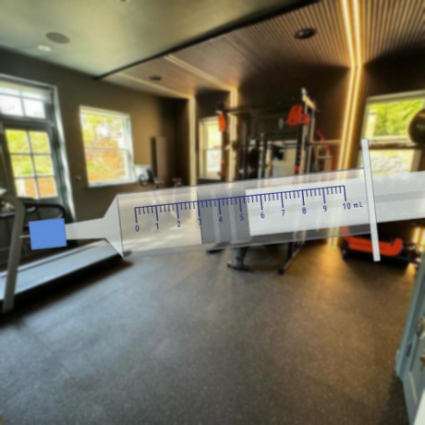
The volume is 3
